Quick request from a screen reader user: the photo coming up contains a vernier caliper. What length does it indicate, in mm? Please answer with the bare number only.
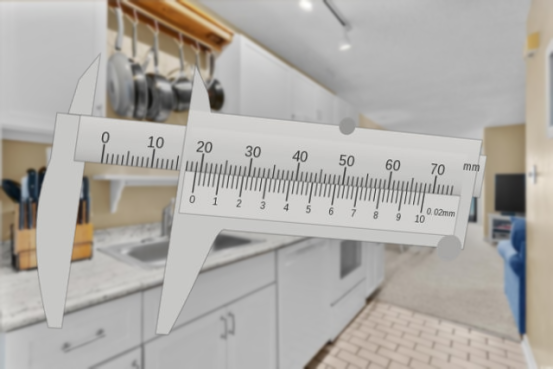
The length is 19.0
